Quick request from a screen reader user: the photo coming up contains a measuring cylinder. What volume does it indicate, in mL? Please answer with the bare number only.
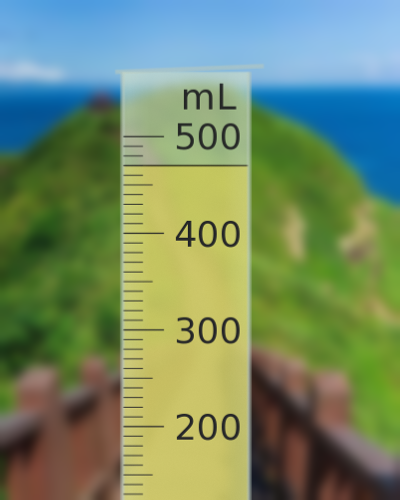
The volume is 470
